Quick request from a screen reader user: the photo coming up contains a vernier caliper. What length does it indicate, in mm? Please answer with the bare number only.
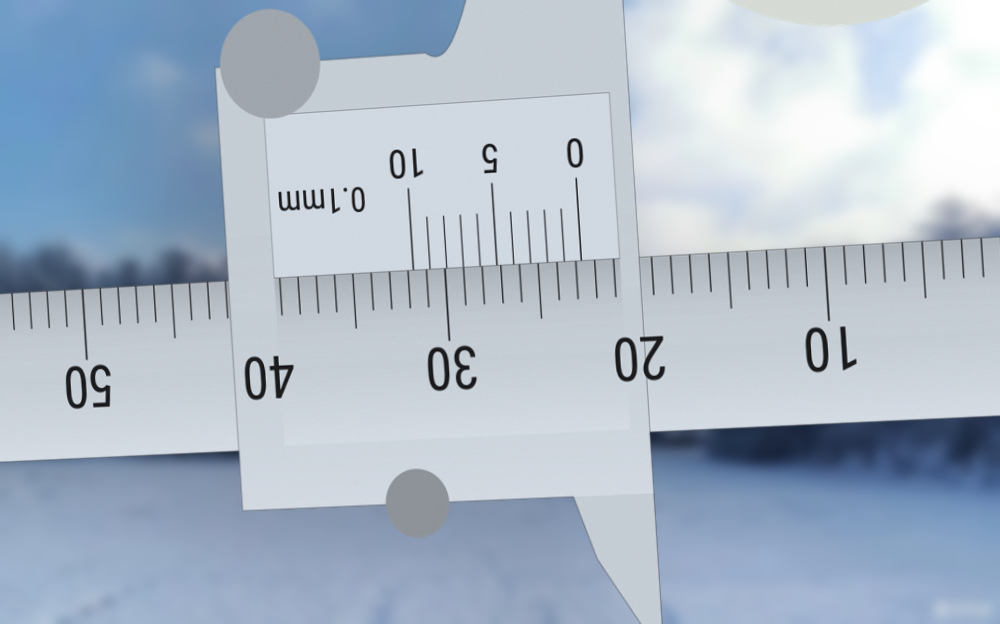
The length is 22.7
